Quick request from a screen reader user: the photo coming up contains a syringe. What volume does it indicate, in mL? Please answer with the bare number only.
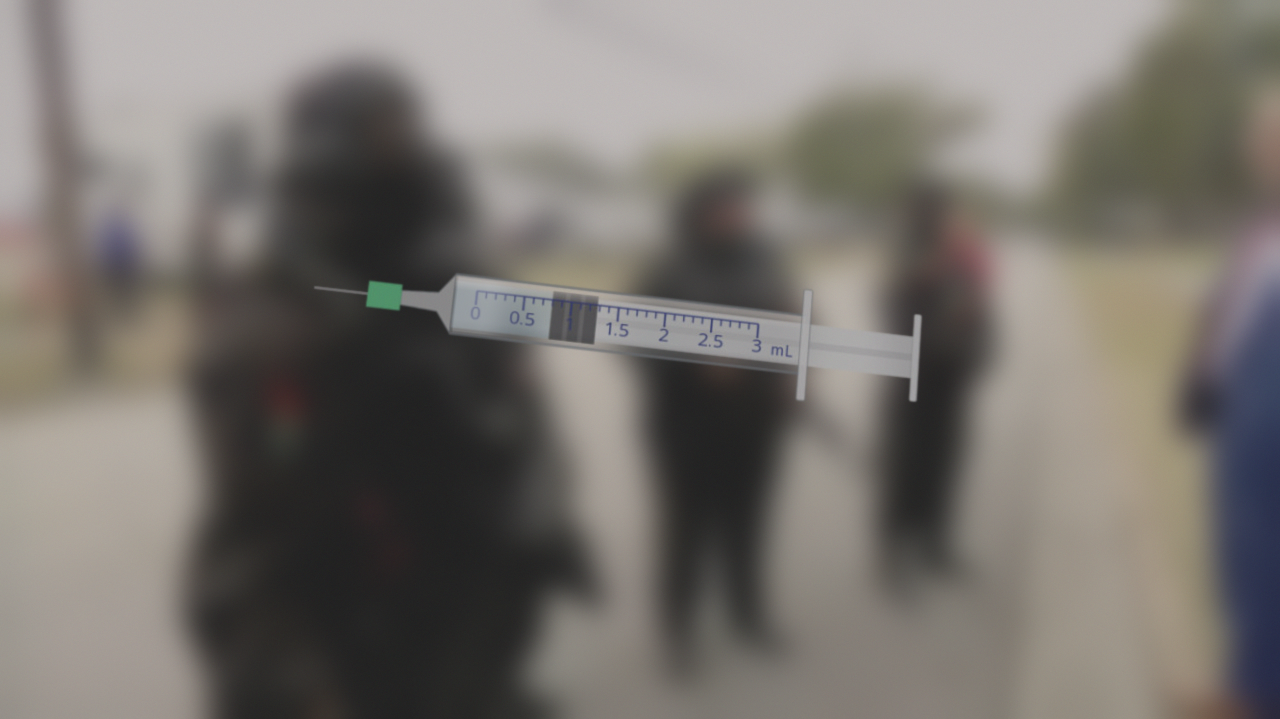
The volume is 0.8
